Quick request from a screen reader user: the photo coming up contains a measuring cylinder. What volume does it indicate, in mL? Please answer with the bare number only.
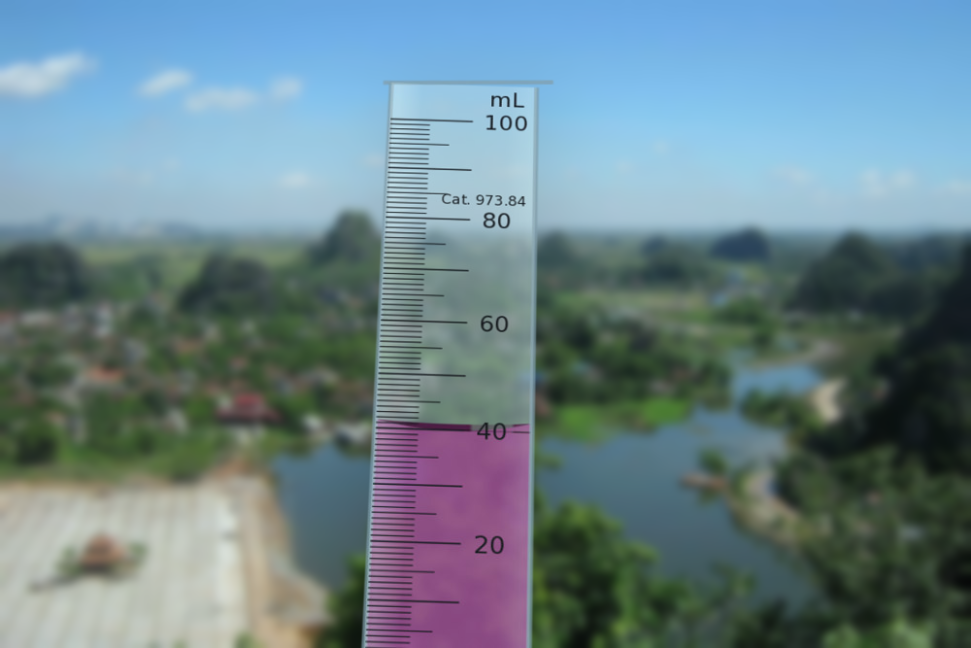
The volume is 40
